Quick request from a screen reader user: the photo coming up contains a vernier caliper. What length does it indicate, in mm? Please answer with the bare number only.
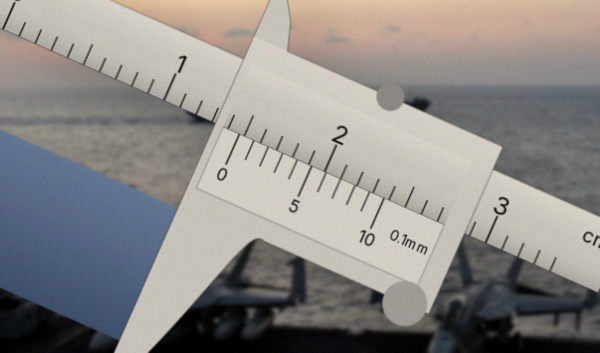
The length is 14.7
